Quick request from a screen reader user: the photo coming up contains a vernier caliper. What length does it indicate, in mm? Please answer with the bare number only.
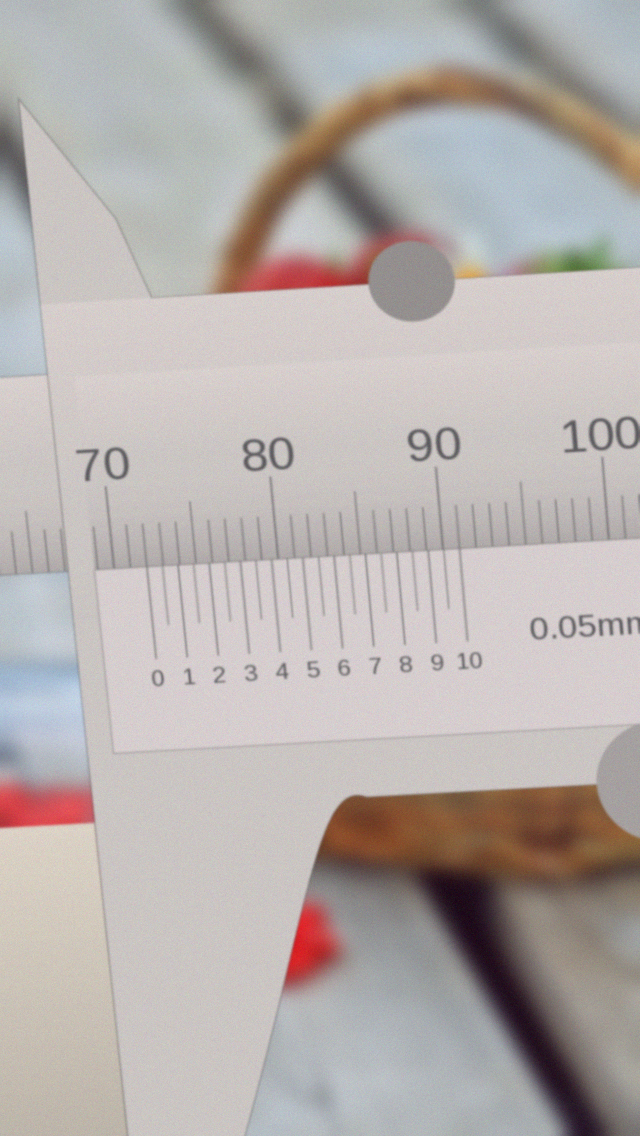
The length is 72.0
